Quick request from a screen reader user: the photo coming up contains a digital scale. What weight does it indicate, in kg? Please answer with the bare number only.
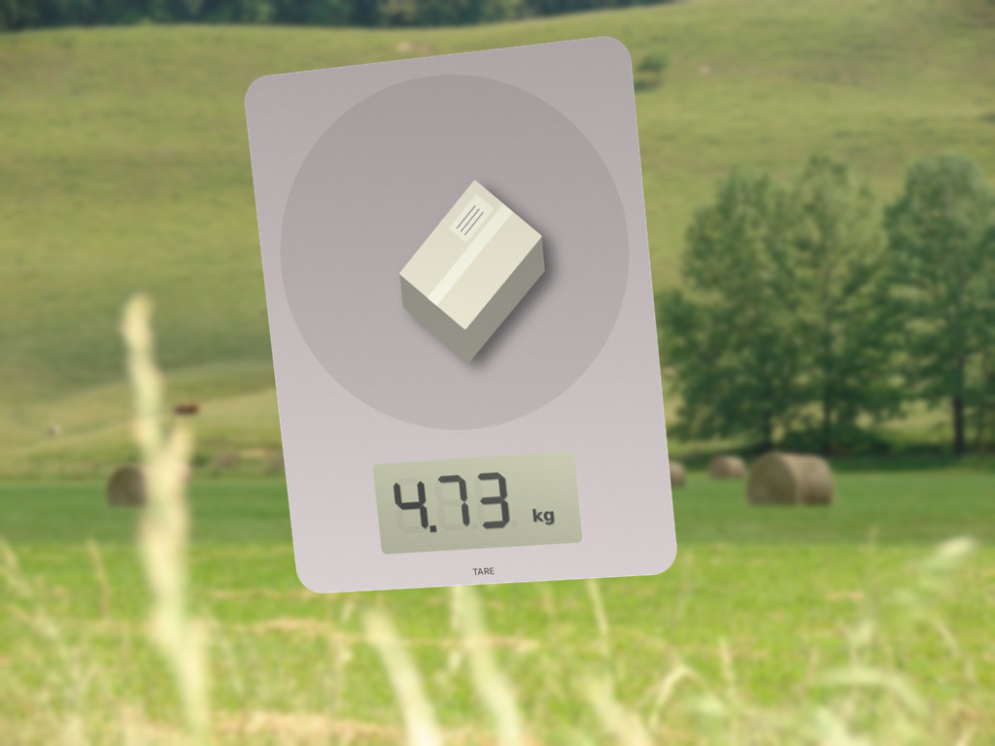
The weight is 4.73
